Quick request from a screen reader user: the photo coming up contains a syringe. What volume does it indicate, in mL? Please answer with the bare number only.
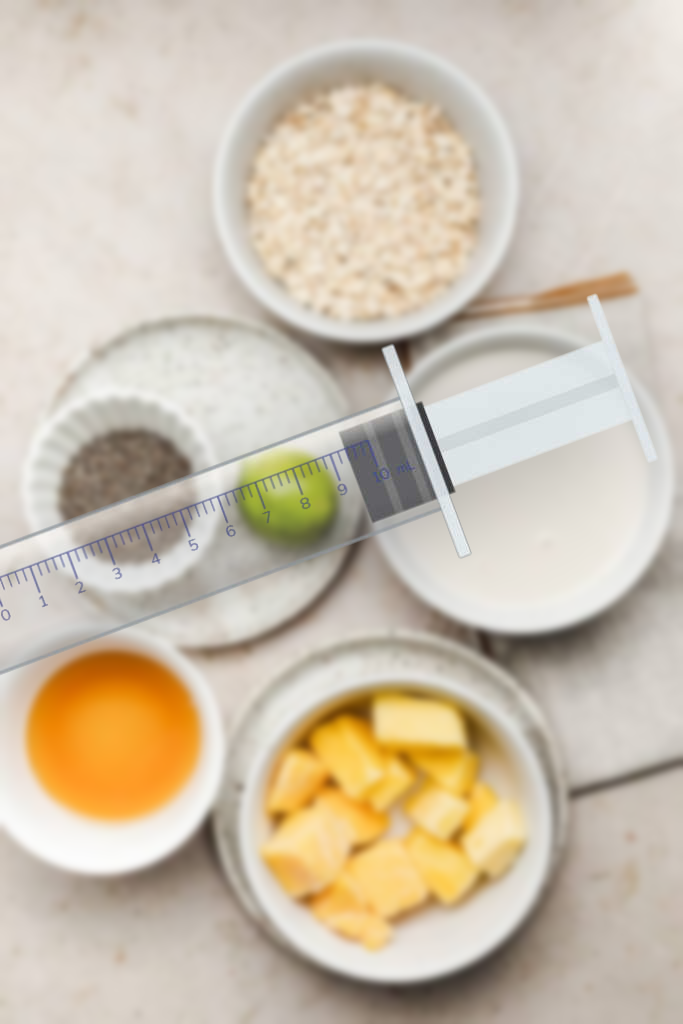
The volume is 9.4
